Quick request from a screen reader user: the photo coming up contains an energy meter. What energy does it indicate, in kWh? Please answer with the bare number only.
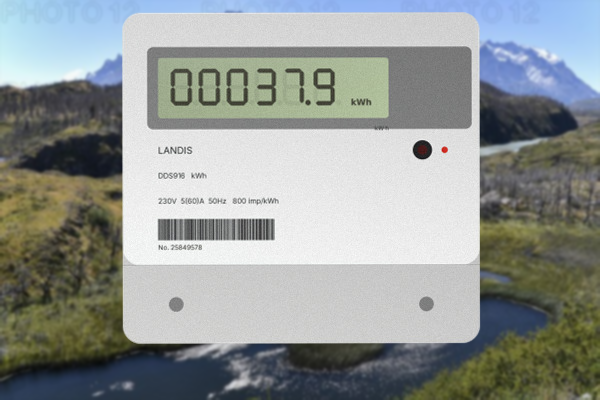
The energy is 37.9
